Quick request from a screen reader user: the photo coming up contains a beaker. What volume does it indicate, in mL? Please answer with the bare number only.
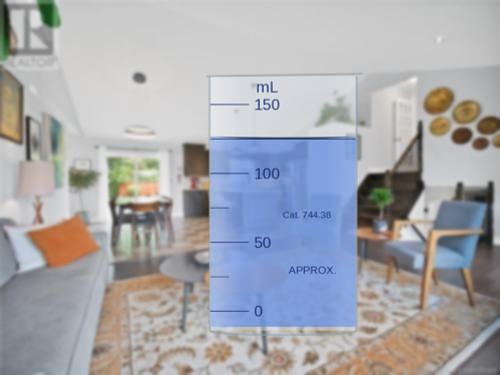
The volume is 125
